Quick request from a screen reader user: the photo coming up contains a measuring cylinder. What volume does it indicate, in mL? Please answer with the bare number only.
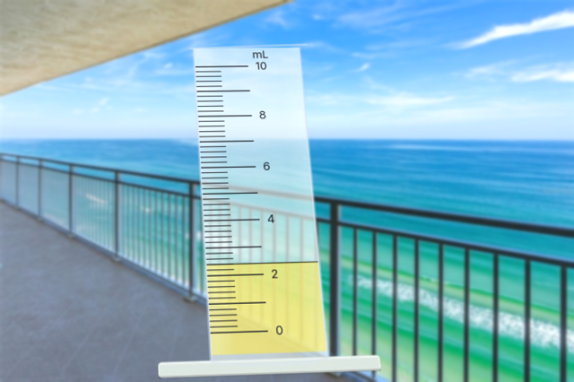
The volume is 2.4
